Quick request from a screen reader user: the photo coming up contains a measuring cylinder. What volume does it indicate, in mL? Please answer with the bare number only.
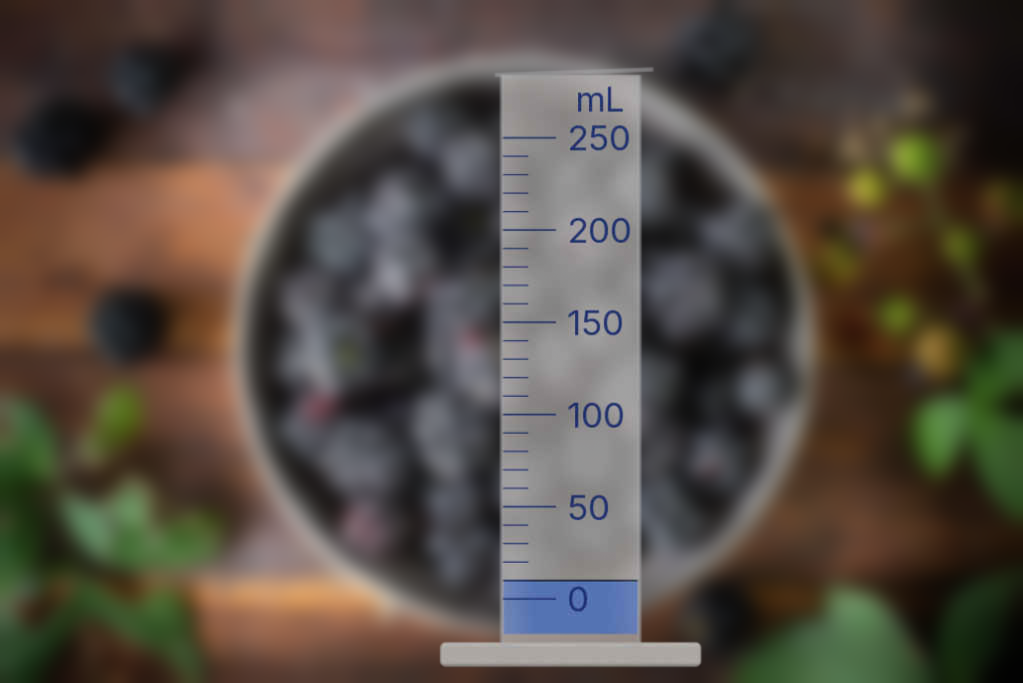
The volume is 10
